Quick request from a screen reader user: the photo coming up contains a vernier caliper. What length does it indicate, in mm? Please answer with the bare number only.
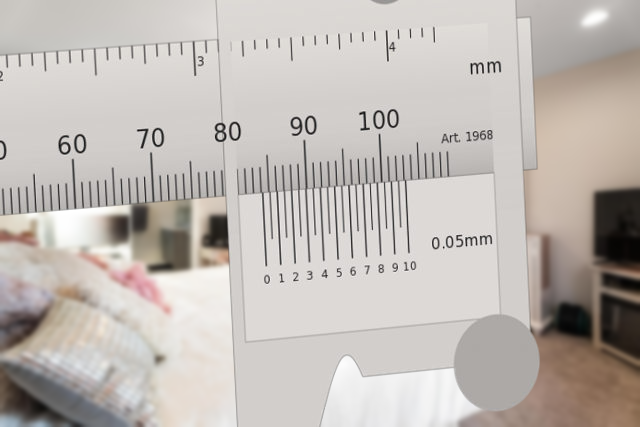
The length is 84.2
